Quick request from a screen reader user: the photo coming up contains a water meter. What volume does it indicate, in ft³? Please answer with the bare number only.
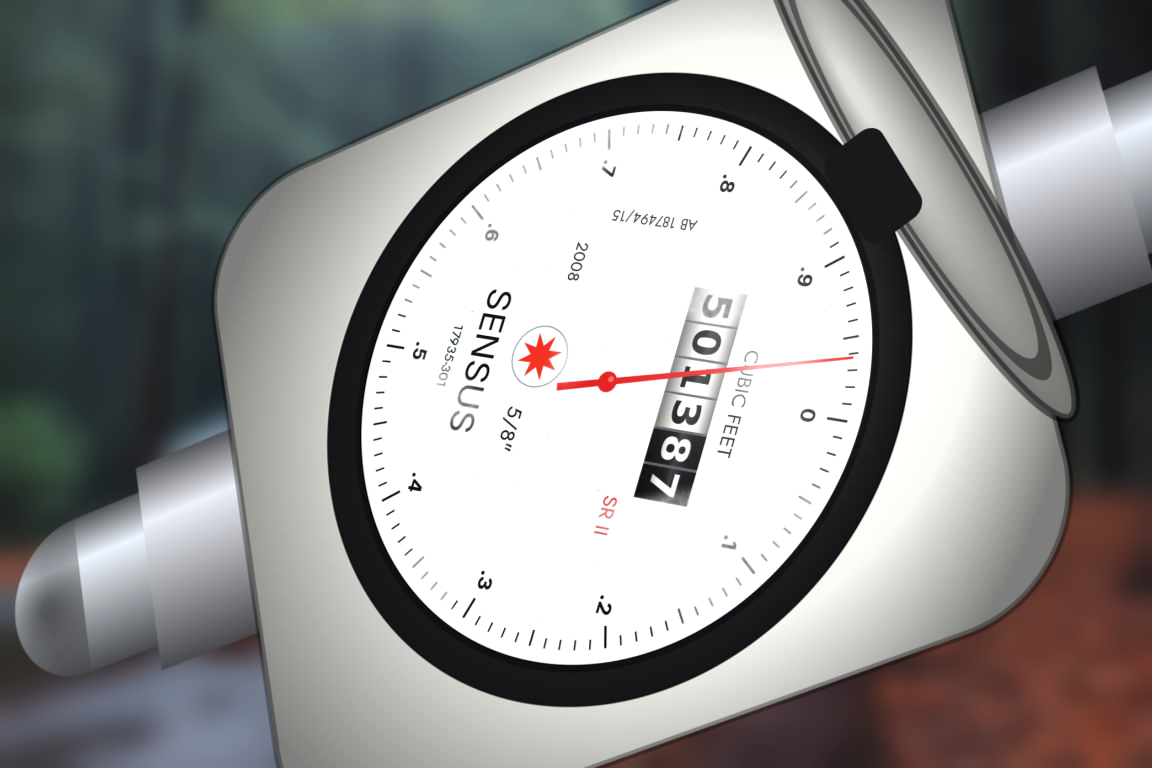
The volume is 501386.96
